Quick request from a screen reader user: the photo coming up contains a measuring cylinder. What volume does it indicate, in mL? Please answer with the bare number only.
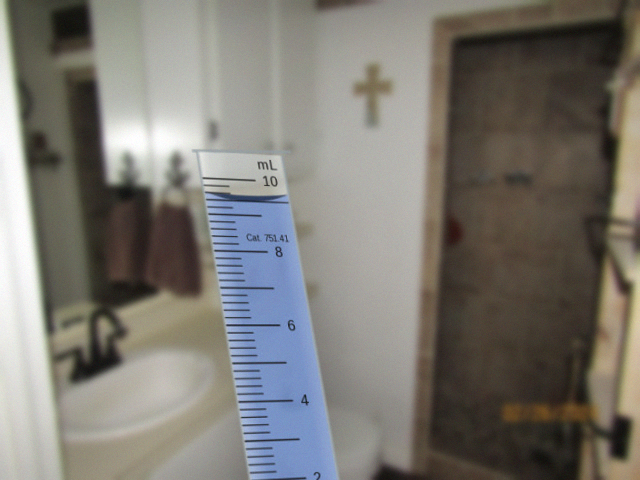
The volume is 9.4
